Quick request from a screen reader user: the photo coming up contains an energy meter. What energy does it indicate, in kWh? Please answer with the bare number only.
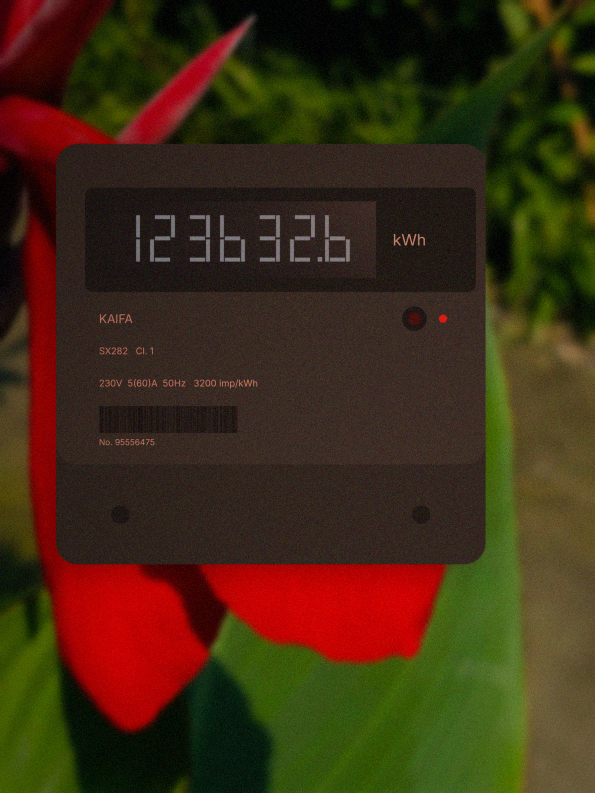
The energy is 123632.6
